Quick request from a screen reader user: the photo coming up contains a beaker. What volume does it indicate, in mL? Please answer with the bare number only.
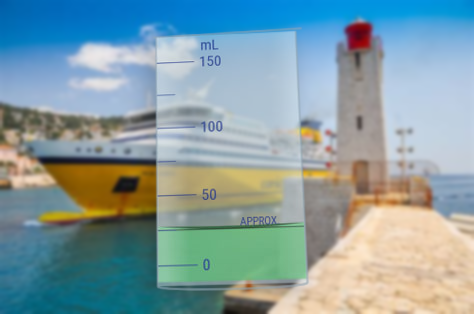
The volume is 25
